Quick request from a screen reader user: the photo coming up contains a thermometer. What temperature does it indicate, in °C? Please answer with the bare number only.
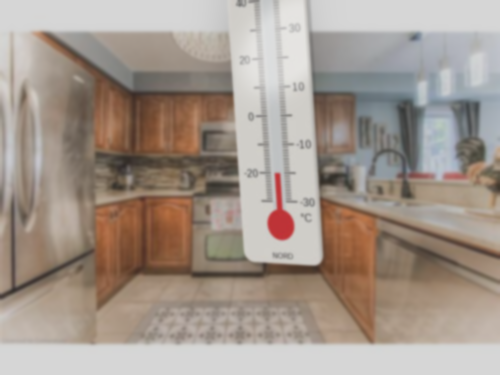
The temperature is -20
